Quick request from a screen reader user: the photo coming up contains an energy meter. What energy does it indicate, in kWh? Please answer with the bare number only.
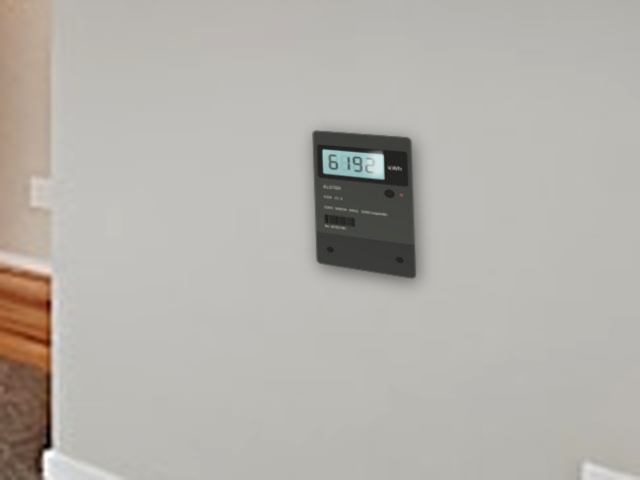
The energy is 6192
